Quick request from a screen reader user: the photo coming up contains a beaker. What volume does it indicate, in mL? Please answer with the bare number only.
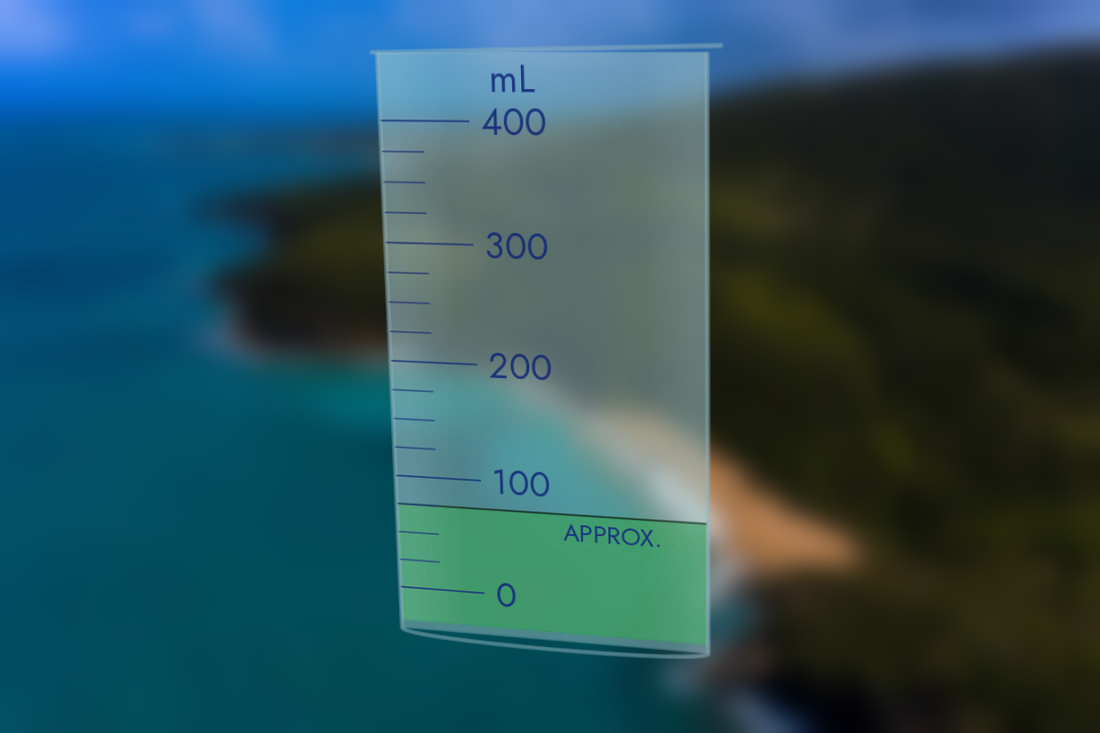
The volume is 75
